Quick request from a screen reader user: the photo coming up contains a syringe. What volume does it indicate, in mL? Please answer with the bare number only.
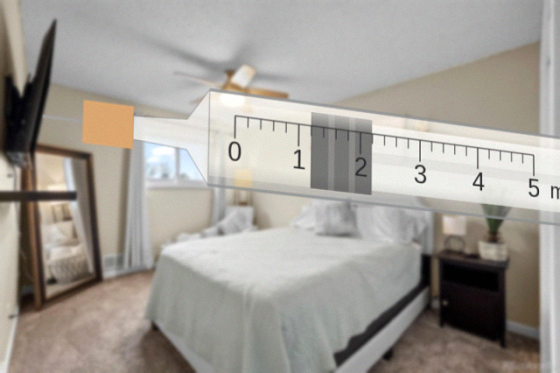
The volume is 1.2
